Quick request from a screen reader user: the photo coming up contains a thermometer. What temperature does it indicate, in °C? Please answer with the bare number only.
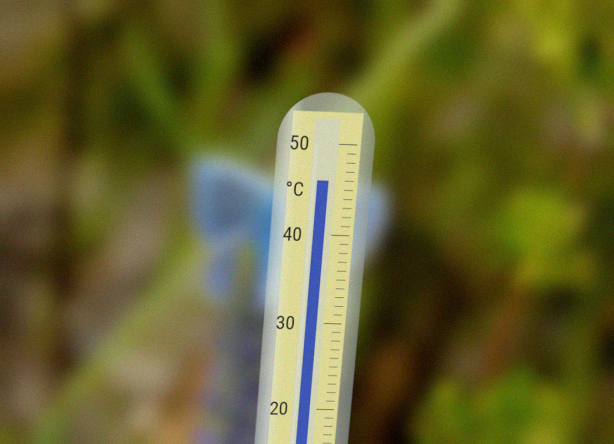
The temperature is 46
